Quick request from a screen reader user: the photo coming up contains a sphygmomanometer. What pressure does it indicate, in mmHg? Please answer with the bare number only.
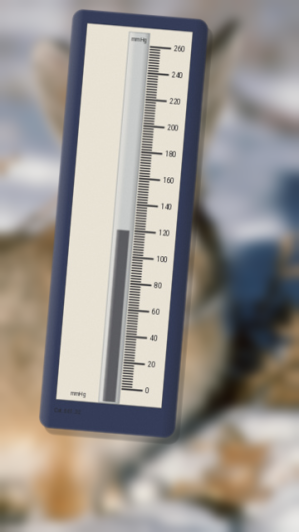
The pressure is 120
